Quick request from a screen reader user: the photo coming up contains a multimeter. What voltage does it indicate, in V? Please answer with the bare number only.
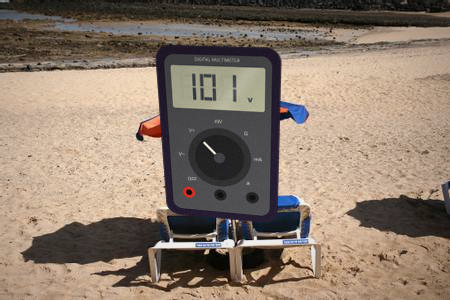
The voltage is 101
